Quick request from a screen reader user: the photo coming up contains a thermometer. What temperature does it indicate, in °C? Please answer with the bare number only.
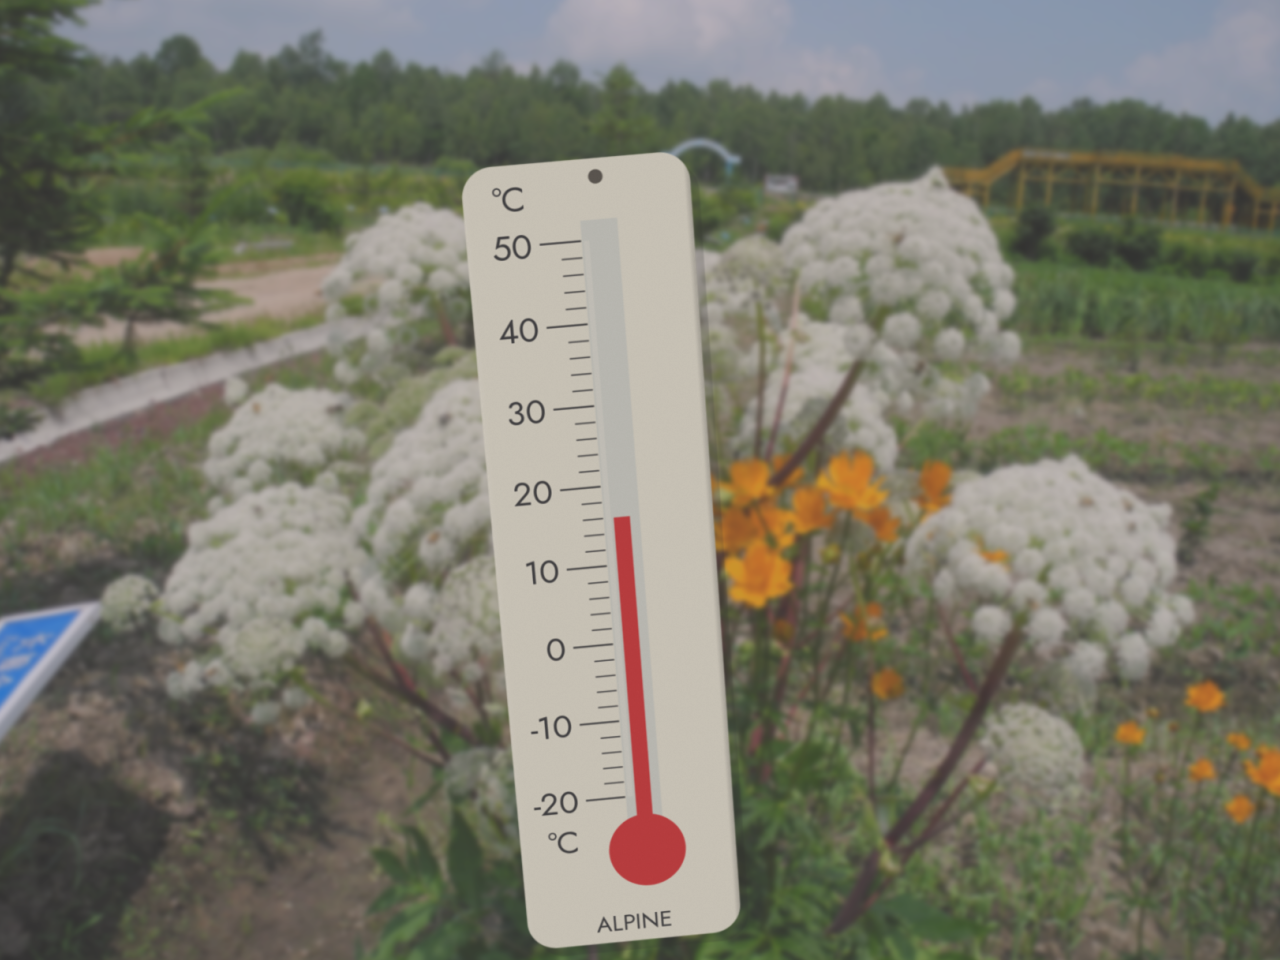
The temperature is 16
